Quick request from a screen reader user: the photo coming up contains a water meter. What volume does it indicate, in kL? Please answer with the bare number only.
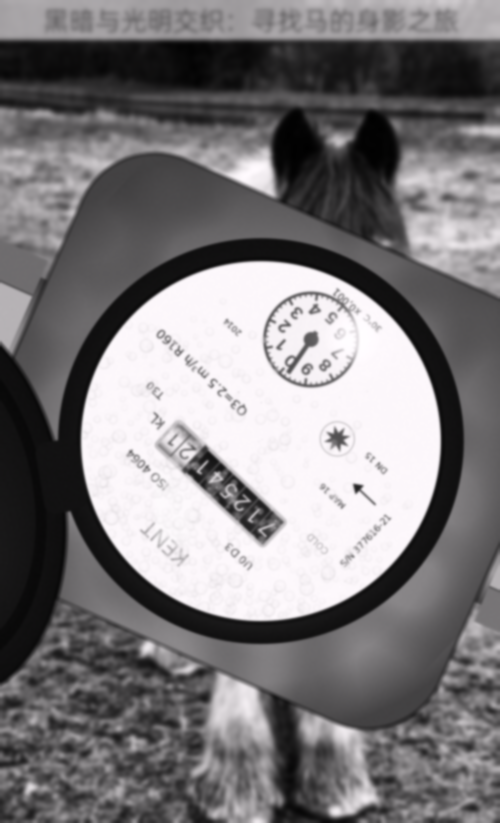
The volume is 712541.209
